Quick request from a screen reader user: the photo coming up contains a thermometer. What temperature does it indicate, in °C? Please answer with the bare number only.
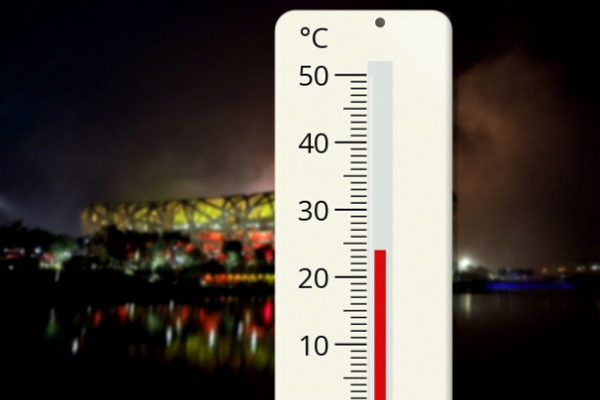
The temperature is 24
